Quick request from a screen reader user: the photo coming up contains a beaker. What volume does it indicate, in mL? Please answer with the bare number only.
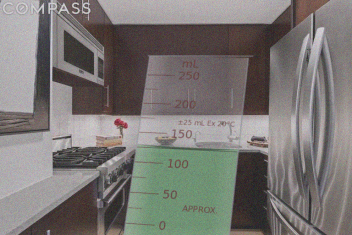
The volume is 125
